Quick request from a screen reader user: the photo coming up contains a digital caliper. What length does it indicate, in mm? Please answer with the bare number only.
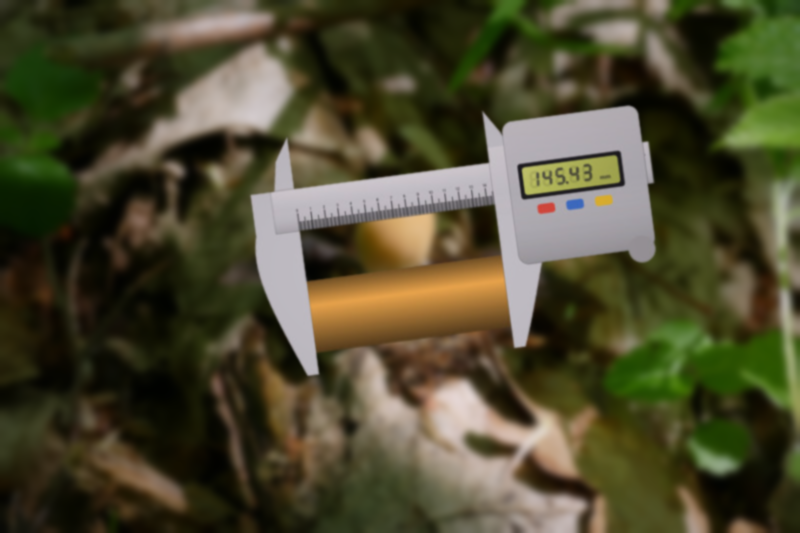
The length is 145.43
